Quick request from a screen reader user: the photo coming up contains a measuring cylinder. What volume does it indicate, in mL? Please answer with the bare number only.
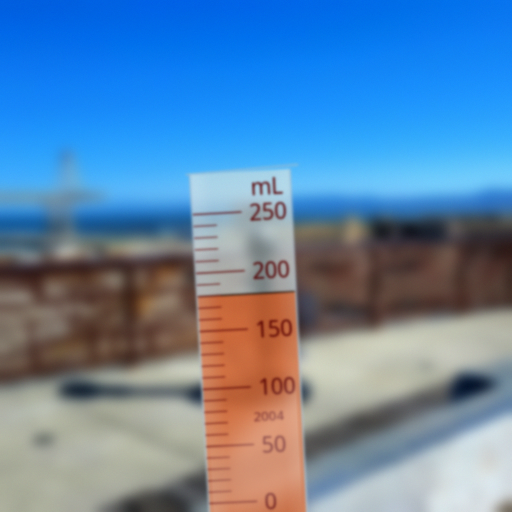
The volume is 180
